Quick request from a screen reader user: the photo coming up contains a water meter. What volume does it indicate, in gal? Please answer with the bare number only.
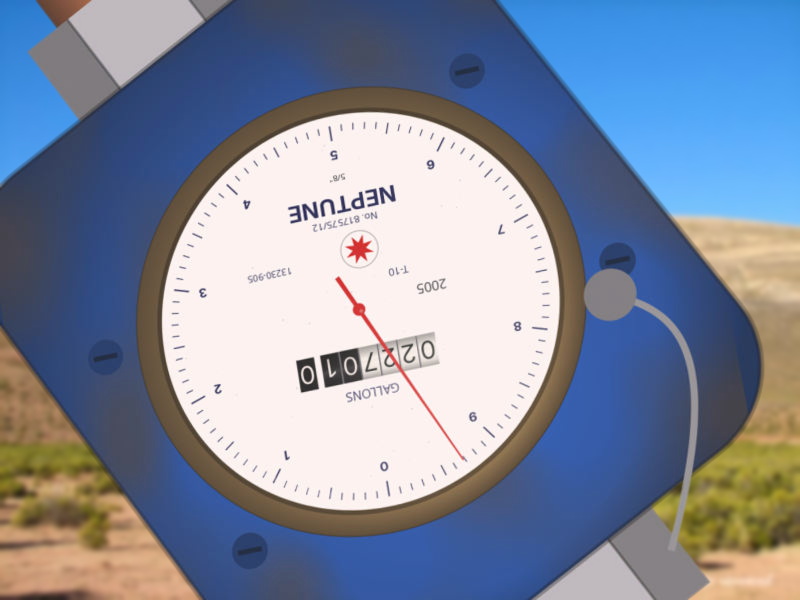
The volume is 227009.3
